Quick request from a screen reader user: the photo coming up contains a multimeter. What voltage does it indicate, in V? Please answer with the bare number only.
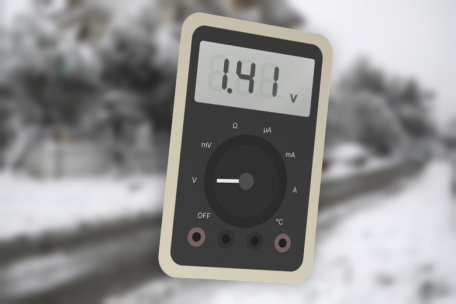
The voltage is 1.41
